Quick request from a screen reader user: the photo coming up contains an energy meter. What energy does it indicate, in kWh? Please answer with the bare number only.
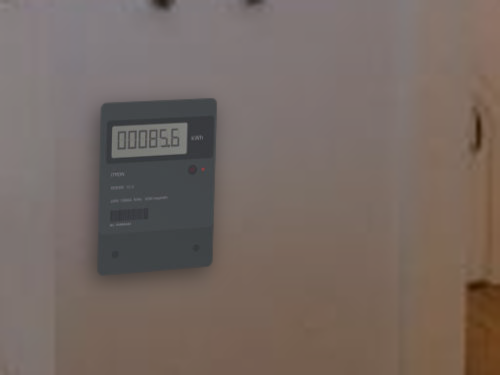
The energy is 85.6
